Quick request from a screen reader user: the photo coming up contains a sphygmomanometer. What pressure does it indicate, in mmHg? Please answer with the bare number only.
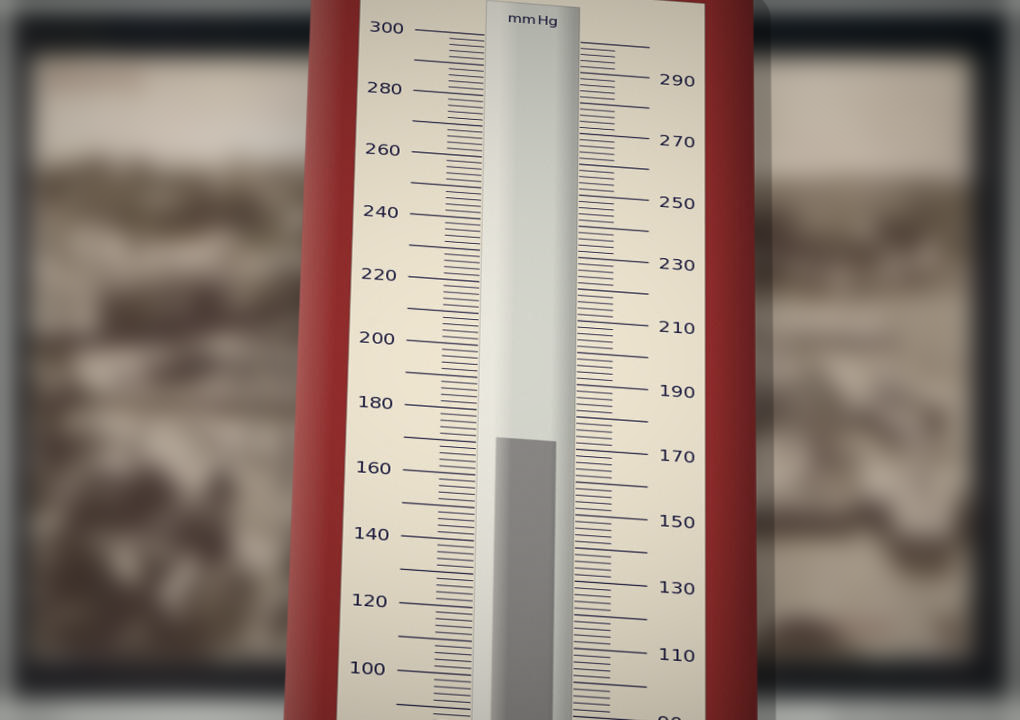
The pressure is 172
